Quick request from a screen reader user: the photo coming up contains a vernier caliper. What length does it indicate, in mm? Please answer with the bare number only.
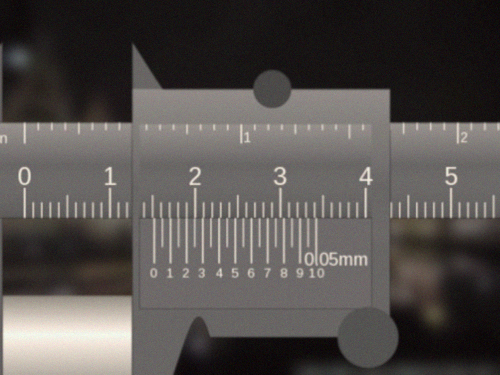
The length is 15.2
